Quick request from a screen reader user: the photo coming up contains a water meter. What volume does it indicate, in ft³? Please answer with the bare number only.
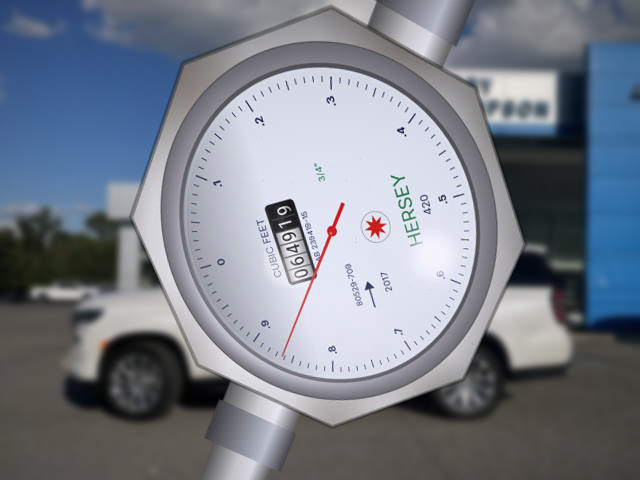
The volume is 64918.86
